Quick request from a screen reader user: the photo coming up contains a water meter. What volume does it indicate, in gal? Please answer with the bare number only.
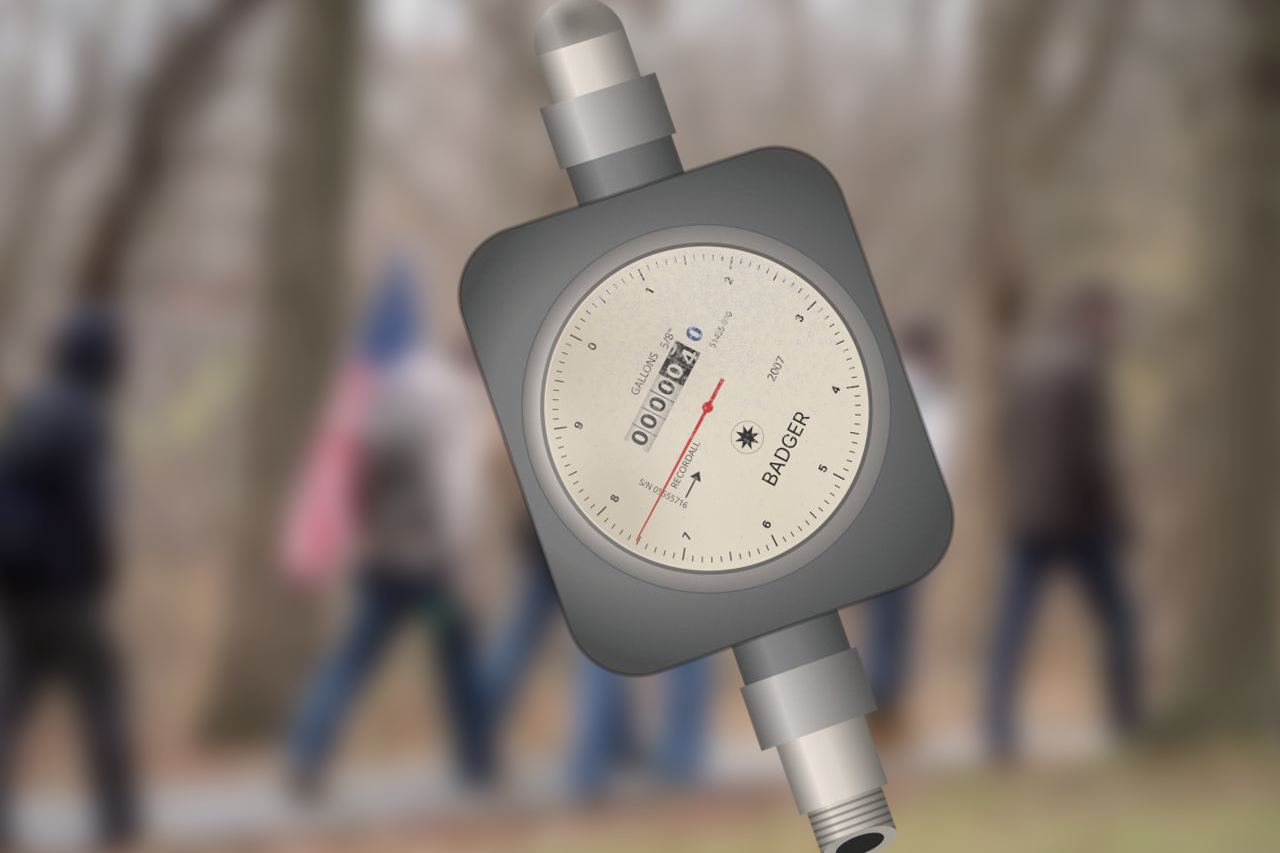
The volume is 37.5
